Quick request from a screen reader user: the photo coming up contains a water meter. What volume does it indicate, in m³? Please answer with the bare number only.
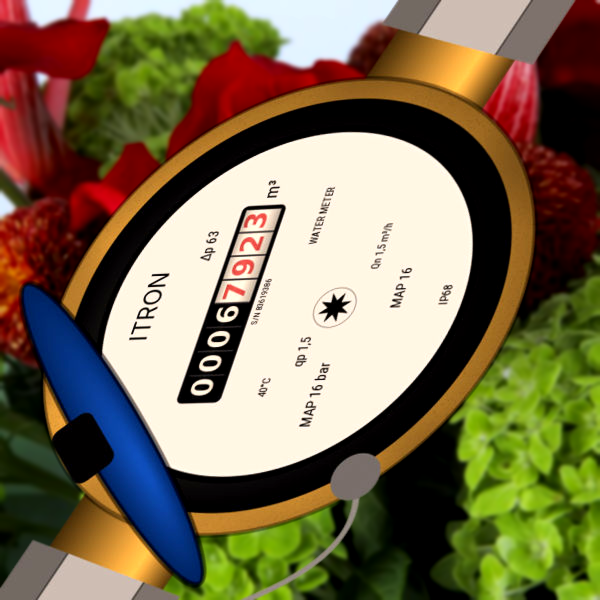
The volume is 6.7923
